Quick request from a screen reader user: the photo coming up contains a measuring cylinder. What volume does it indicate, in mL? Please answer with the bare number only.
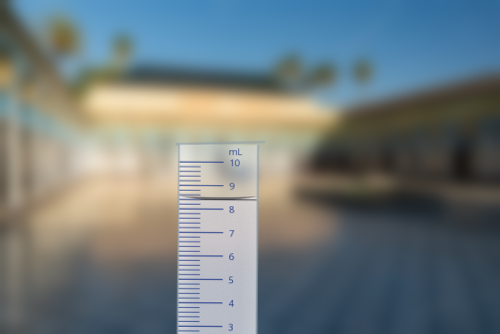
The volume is 8.4
